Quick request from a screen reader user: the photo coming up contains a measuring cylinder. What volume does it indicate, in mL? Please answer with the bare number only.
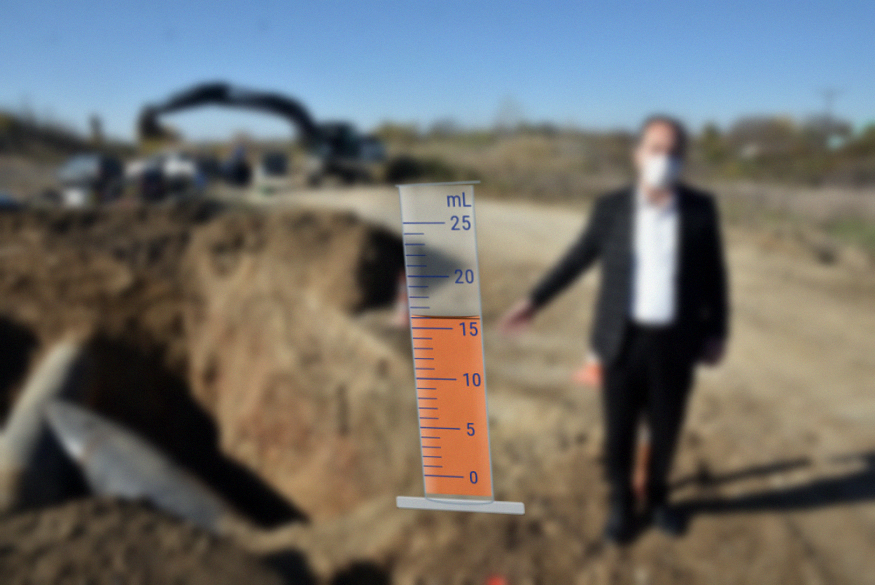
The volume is 16
